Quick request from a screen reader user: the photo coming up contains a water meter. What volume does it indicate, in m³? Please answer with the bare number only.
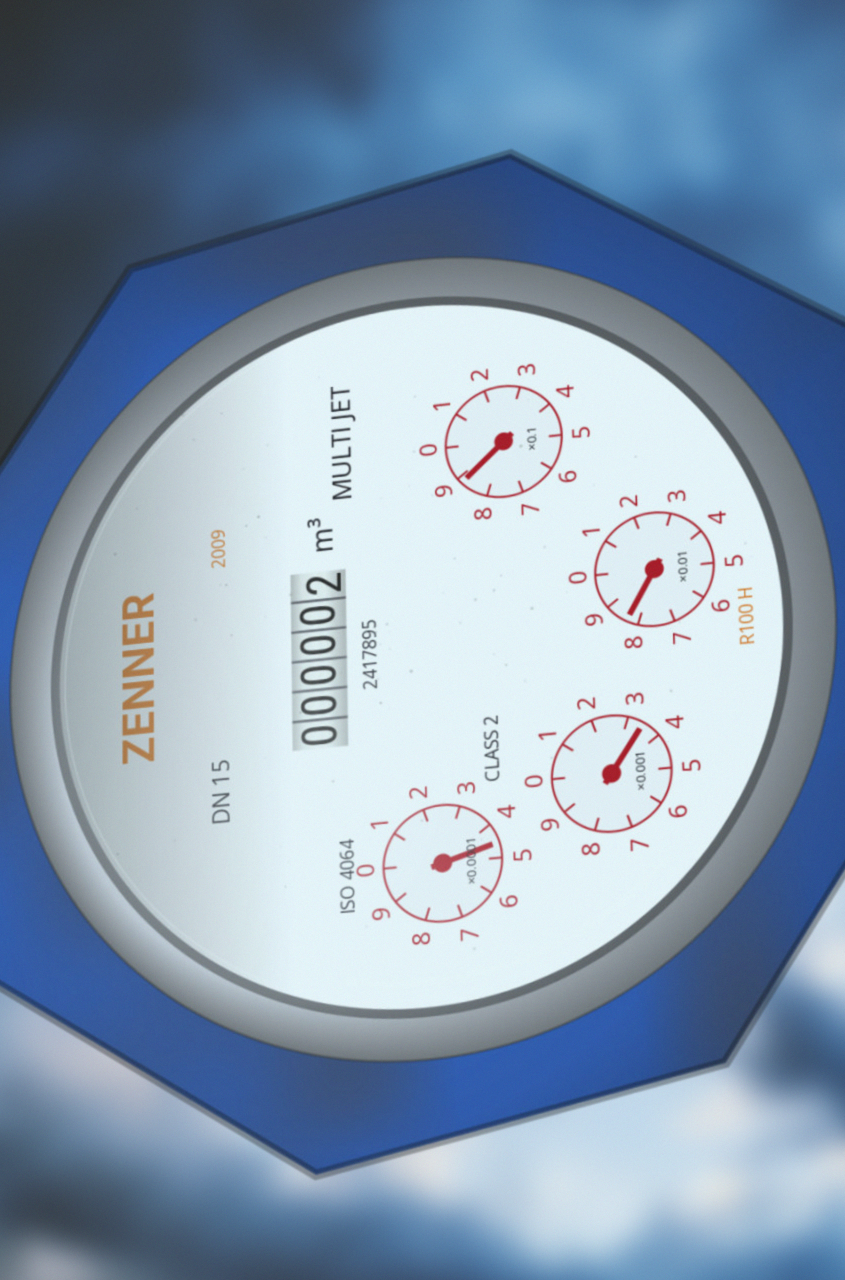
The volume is 1.8834
